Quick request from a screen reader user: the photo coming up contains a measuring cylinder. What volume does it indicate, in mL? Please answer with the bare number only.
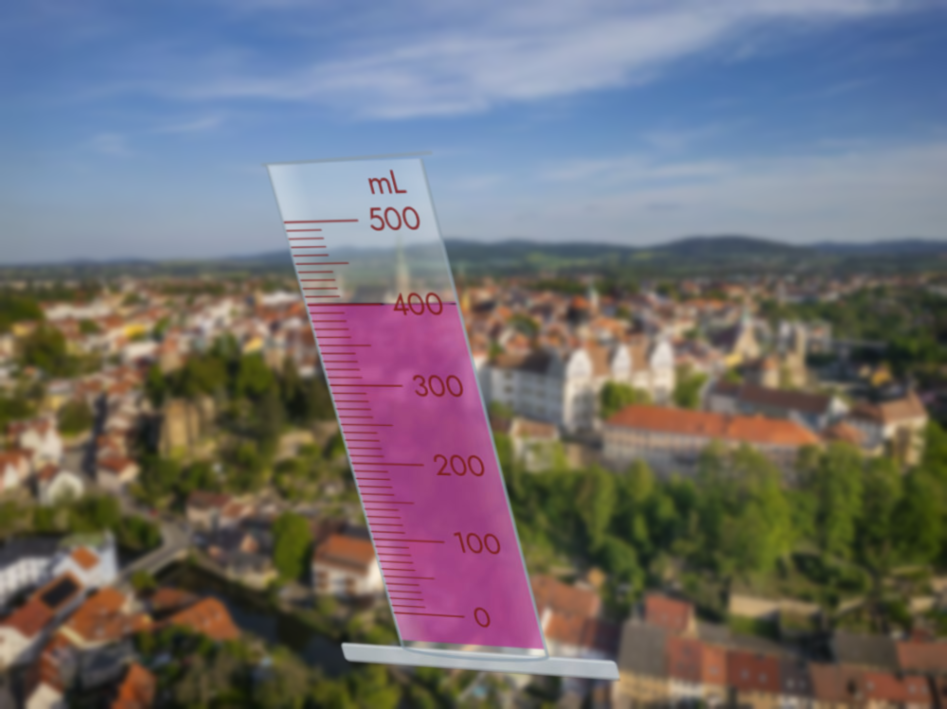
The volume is 400
